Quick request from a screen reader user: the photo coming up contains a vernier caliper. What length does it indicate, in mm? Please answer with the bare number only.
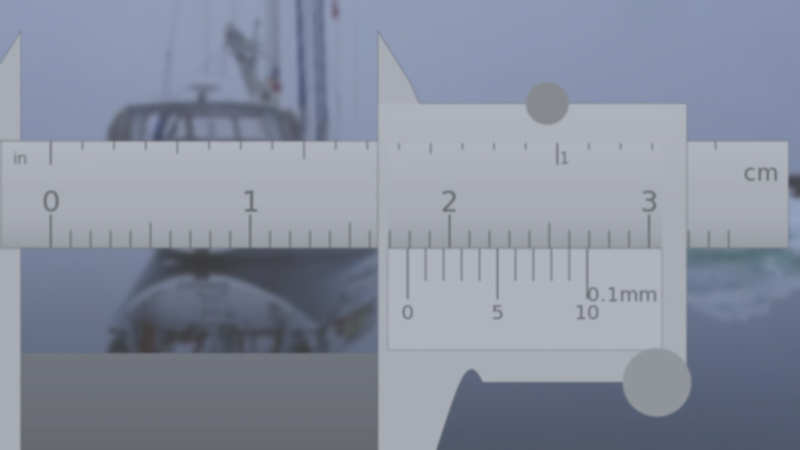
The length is 17.9
